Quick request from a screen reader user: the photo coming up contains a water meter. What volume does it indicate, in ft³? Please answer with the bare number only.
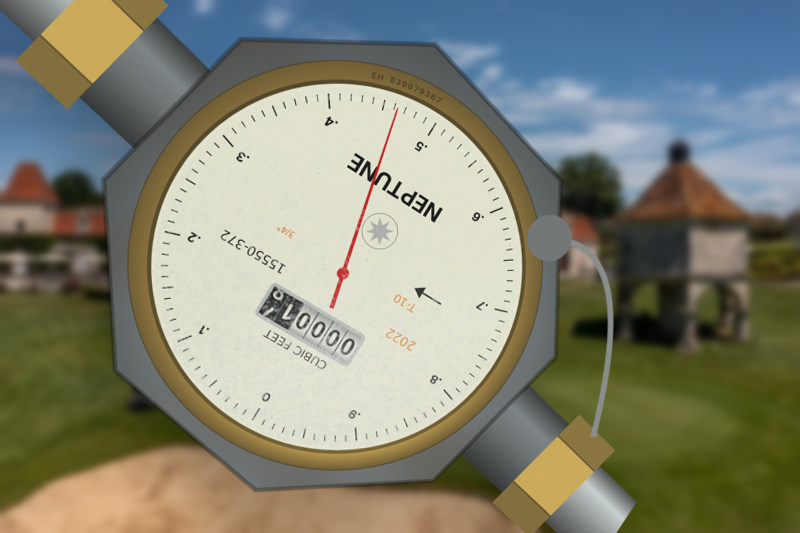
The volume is 17.46
